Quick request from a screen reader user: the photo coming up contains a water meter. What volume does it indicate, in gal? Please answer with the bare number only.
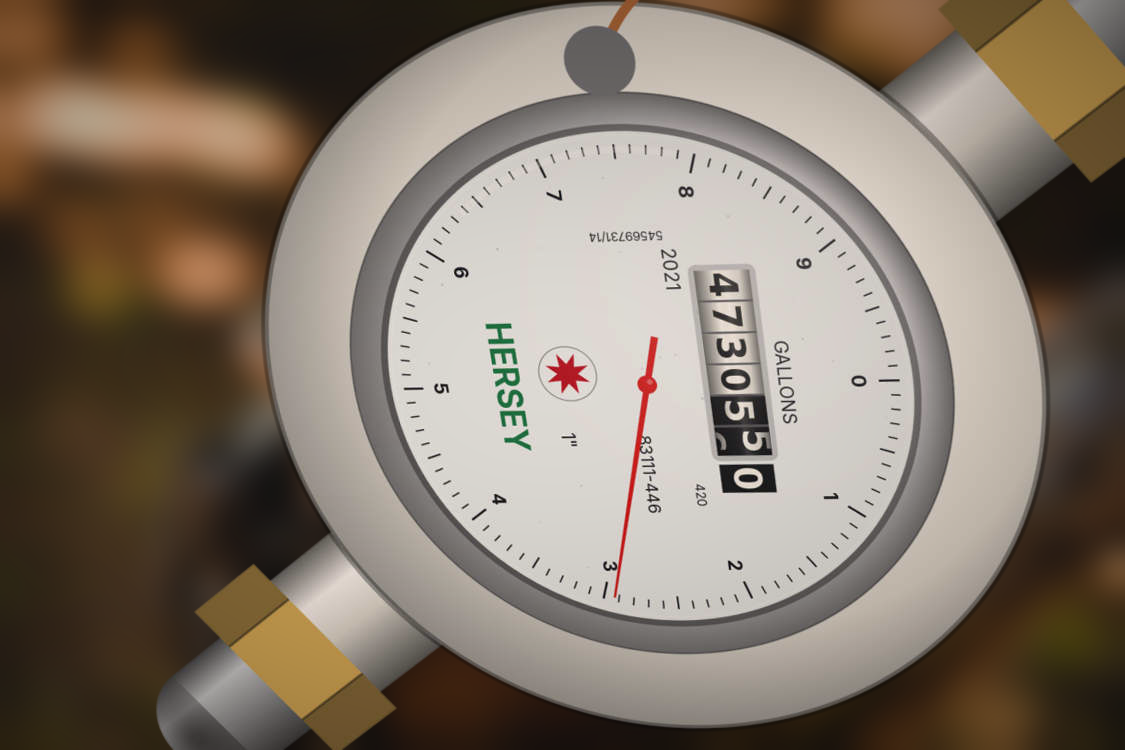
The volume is 4730552.9
